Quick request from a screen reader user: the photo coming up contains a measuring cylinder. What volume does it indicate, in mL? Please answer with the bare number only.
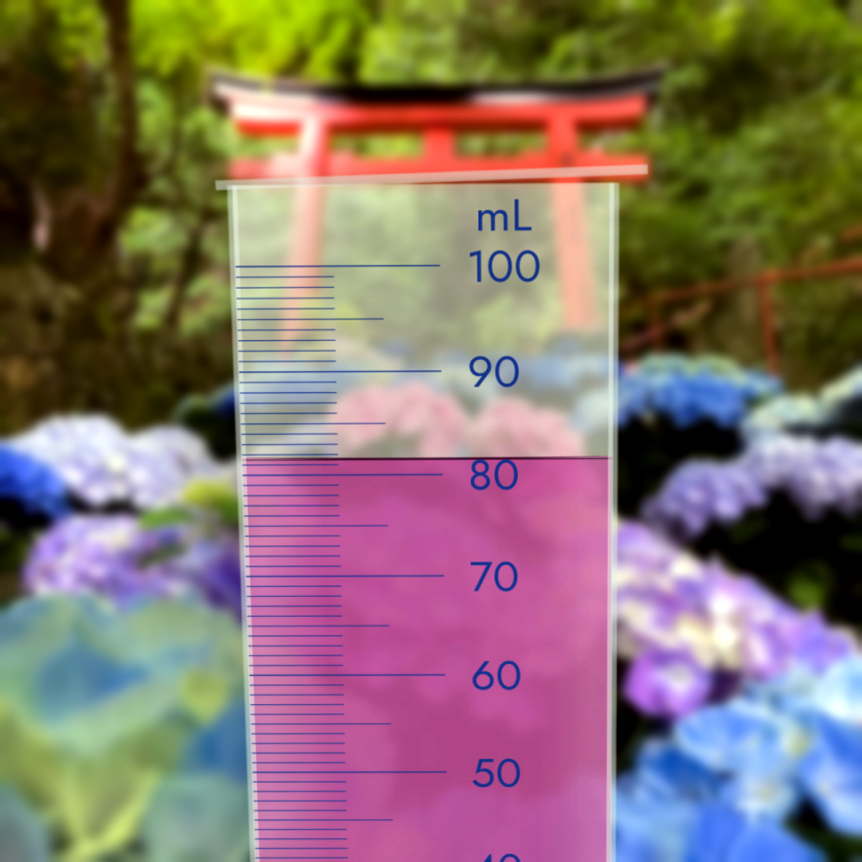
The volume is 81.5
